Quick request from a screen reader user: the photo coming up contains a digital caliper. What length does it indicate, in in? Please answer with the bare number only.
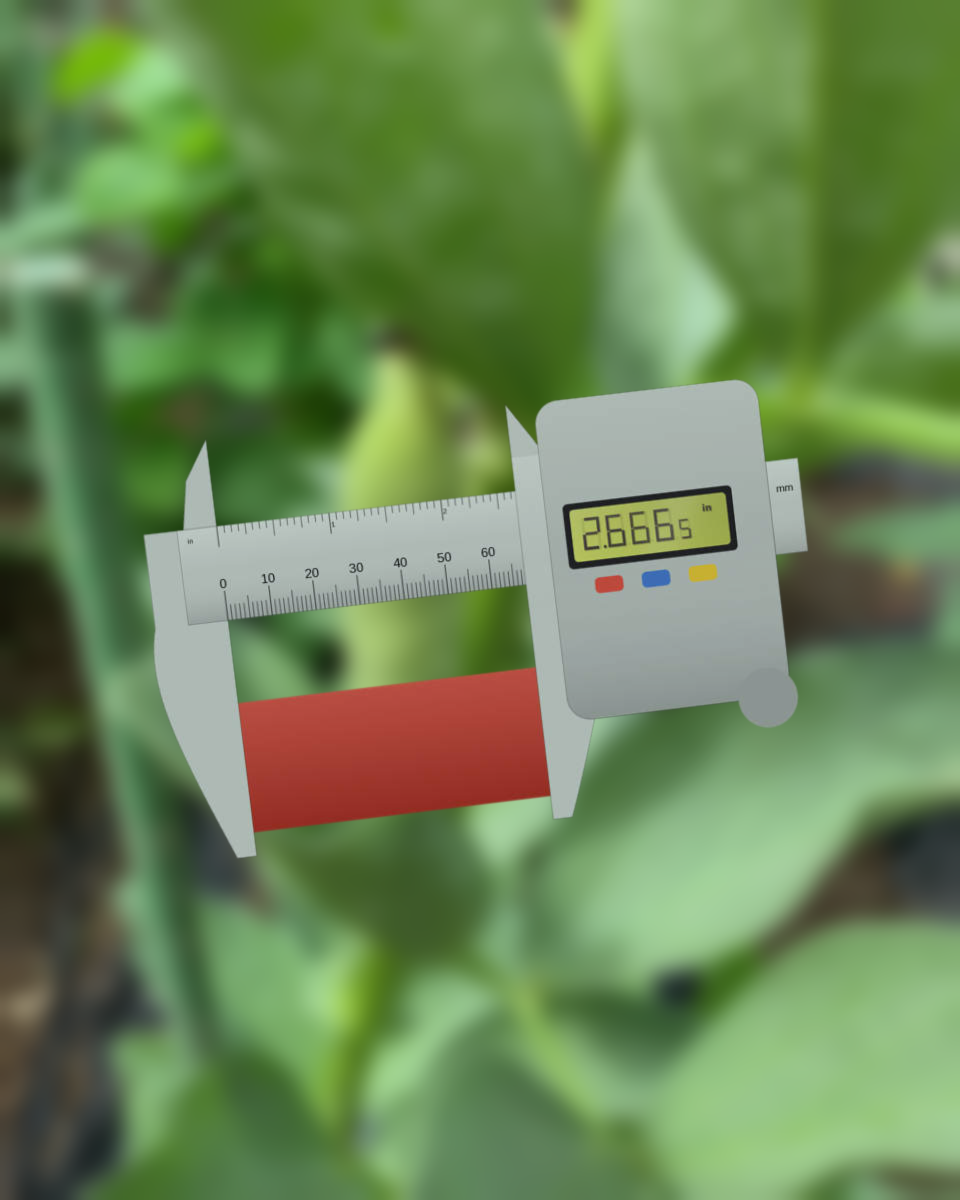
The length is 2.6665
